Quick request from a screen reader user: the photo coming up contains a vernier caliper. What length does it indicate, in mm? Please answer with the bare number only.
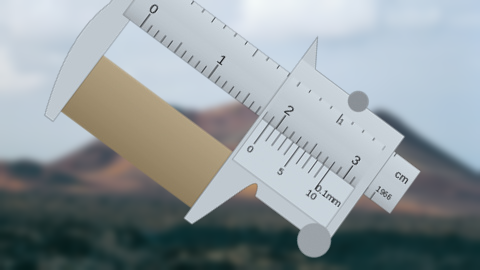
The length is 19.0
